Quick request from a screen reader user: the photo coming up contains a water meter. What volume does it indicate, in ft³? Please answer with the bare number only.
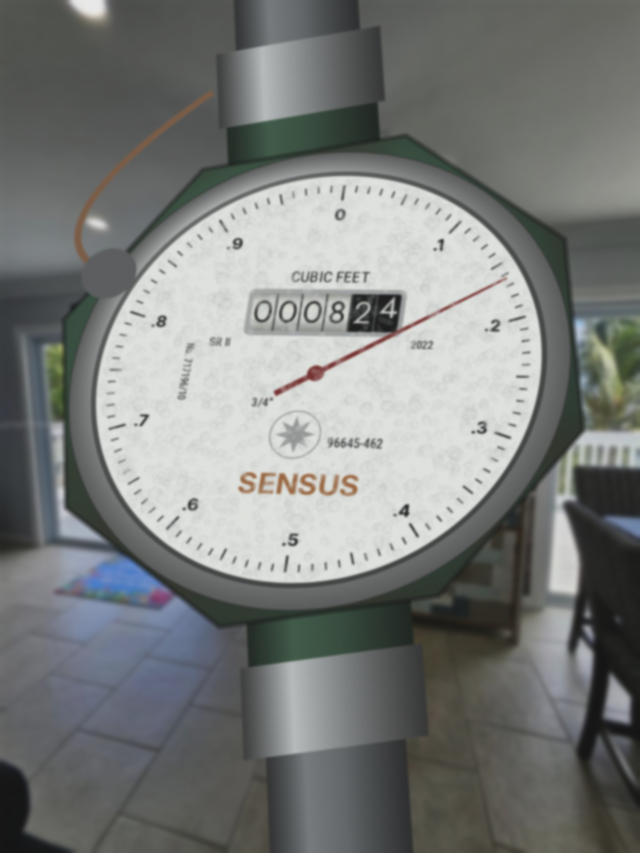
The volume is 824.16
